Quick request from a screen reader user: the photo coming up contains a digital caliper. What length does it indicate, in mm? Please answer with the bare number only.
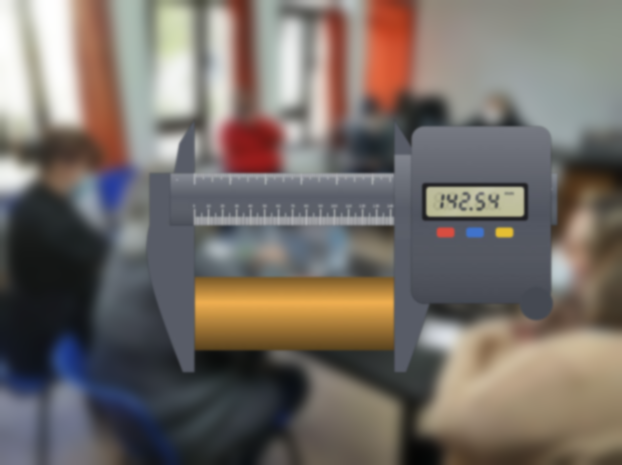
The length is 142.54
